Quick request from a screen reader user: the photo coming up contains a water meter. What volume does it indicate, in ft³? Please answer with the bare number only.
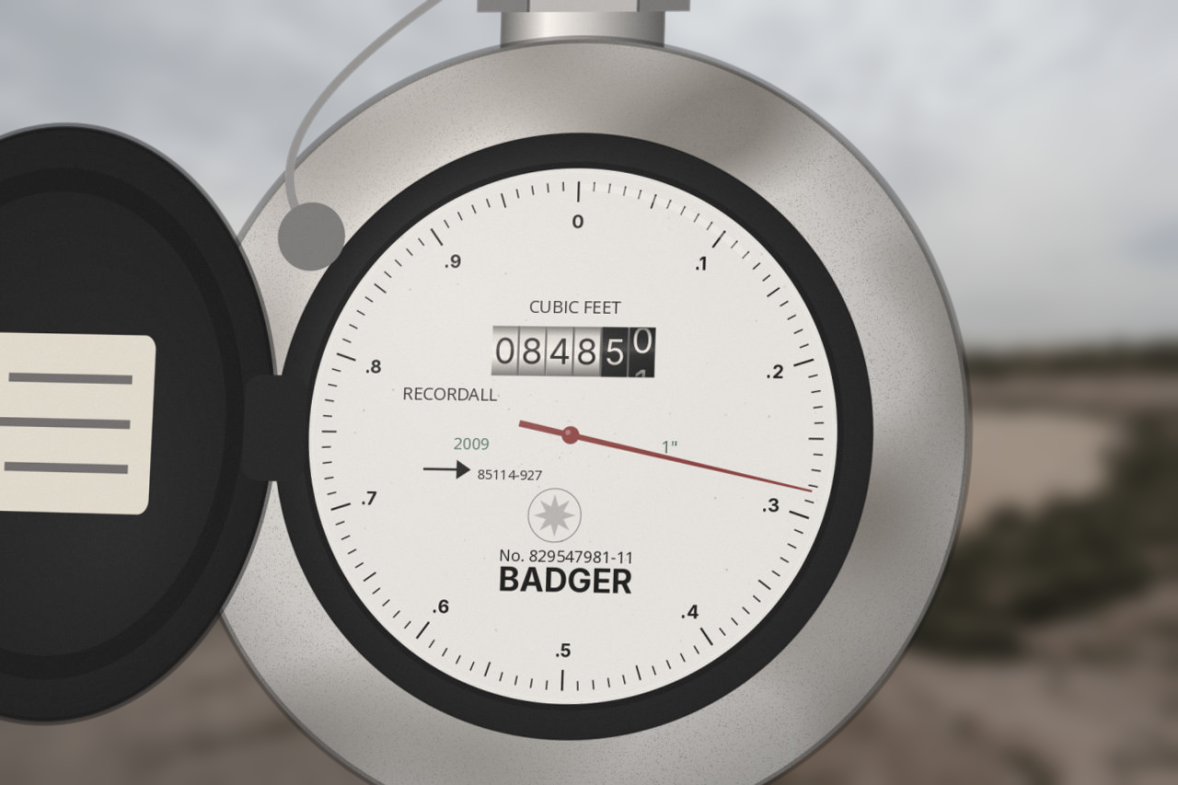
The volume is 84850.28
